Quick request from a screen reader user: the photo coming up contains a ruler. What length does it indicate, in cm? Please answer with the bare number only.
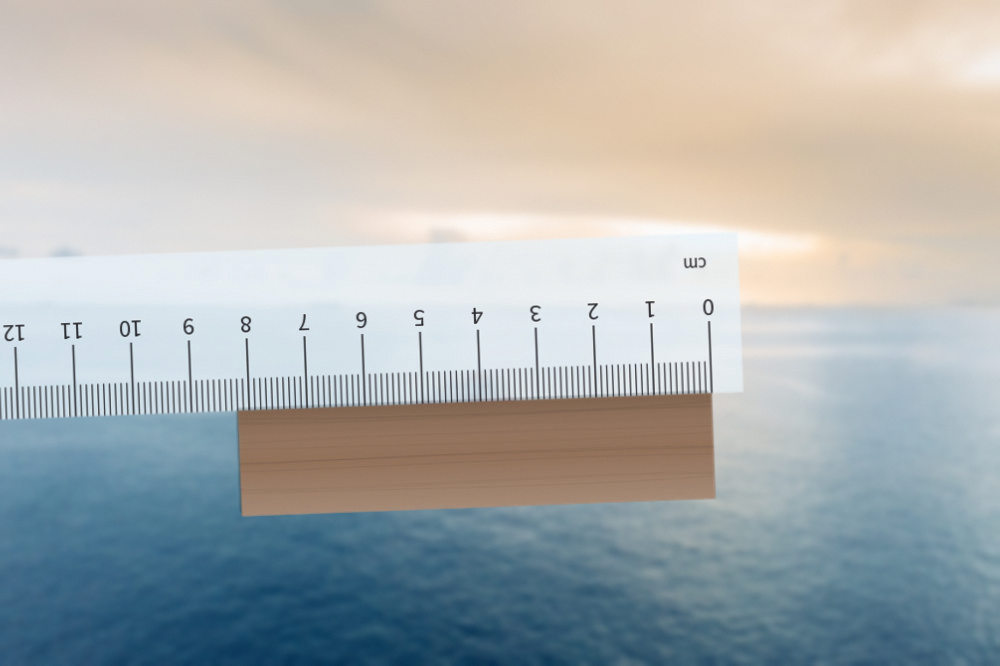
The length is 8.2
